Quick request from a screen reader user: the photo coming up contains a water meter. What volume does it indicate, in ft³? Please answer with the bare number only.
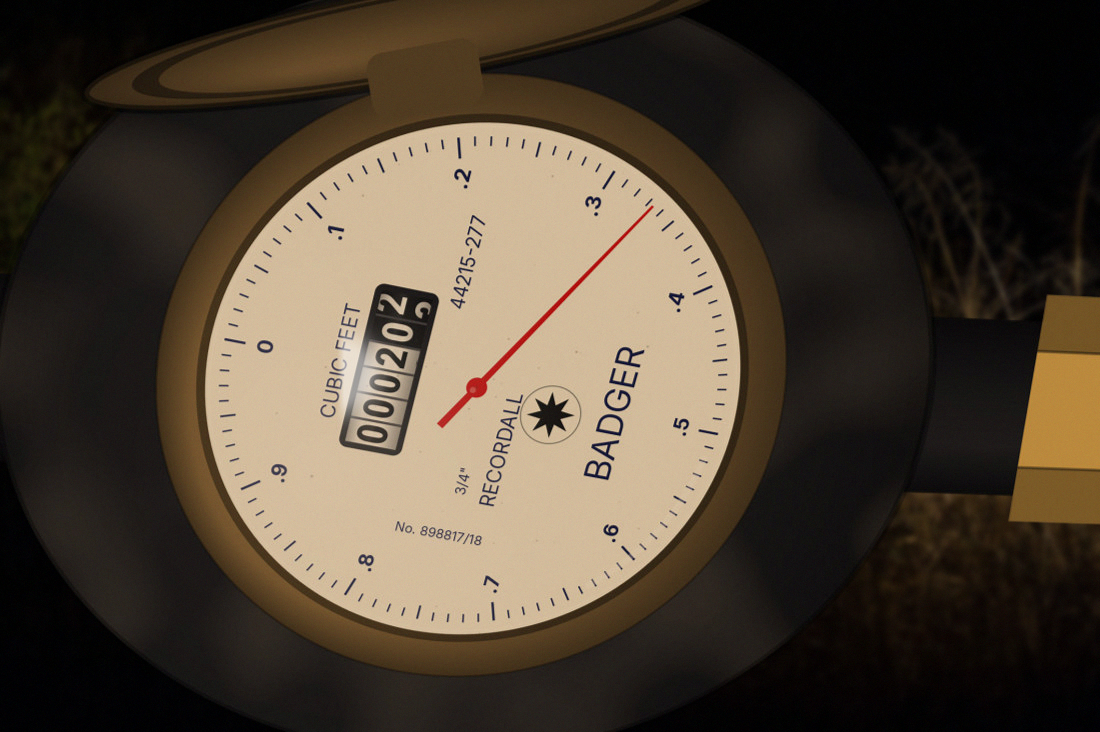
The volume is 202.33
